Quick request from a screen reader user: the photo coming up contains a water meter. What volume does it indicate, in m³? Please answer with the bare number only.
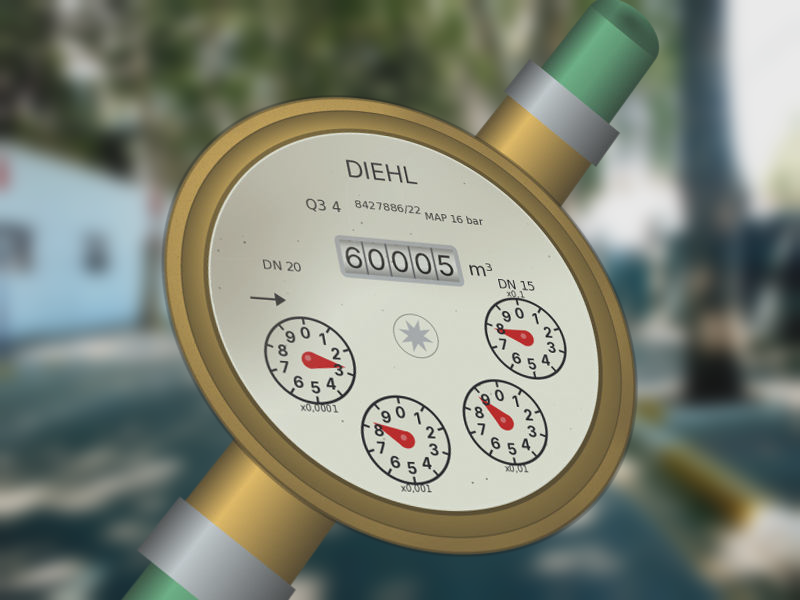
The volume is 60005.7882
